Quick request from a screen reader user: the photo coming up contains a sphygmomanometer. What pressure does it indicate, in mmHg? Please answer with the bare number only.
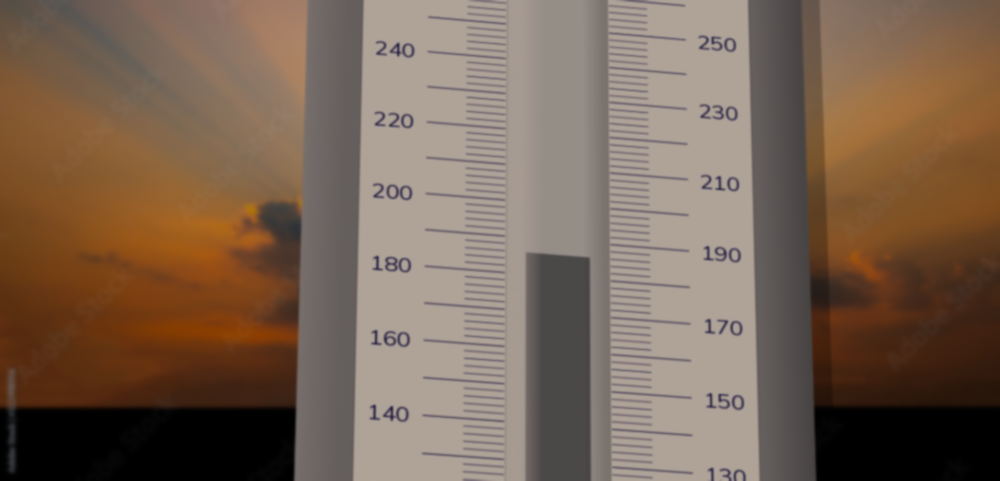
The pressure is 186
